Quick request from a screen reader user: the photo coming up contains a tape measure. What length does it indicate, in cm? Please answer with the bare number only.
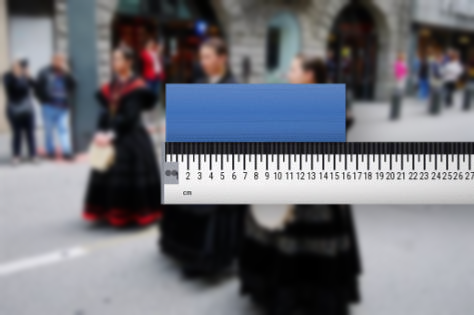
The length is 16
